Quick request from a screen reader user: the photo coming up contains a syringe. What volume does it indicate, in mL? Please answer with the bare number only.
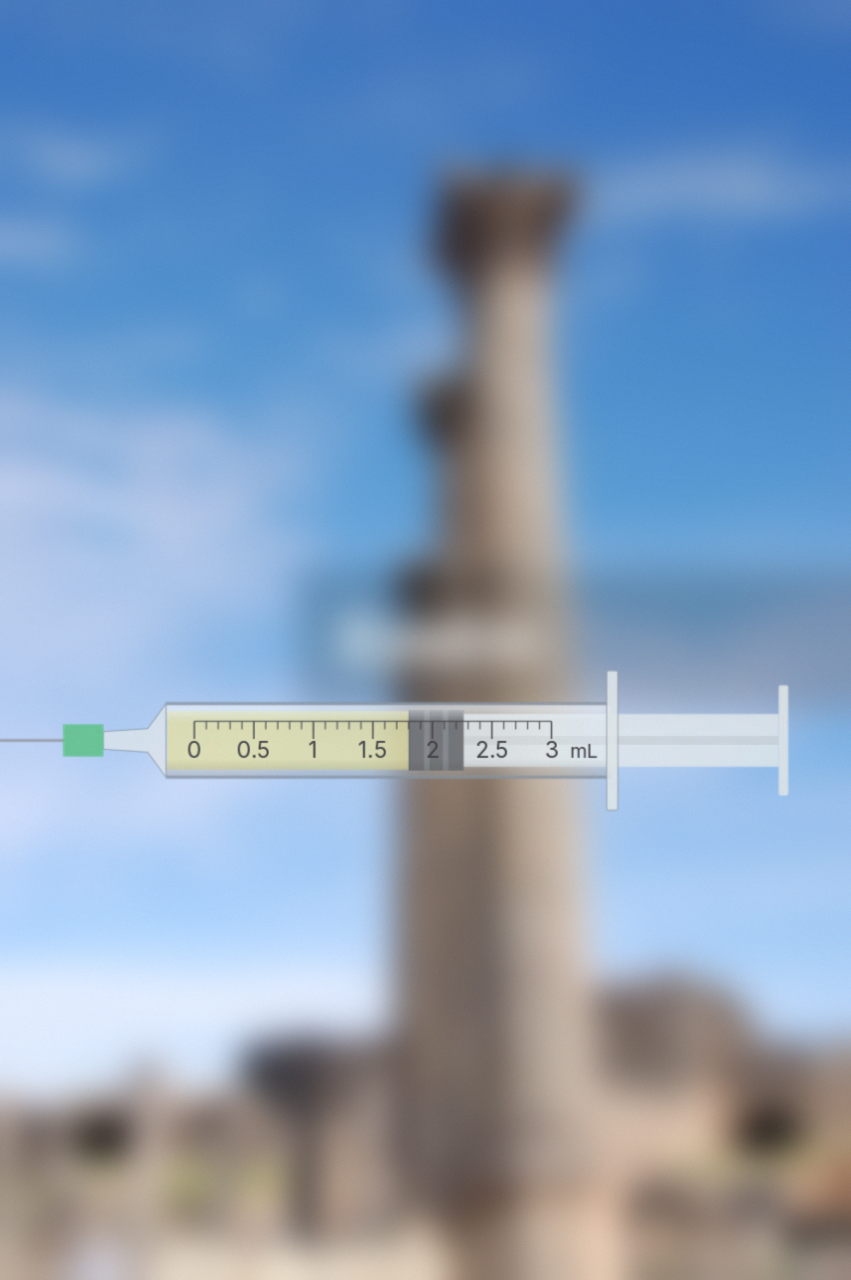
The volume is 1.8
